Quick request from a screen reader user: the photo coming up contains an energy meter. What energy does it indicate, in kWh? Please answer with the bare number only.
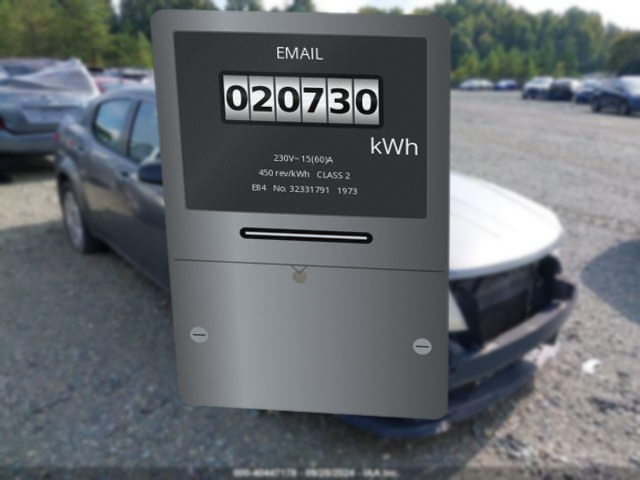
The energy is 20730
